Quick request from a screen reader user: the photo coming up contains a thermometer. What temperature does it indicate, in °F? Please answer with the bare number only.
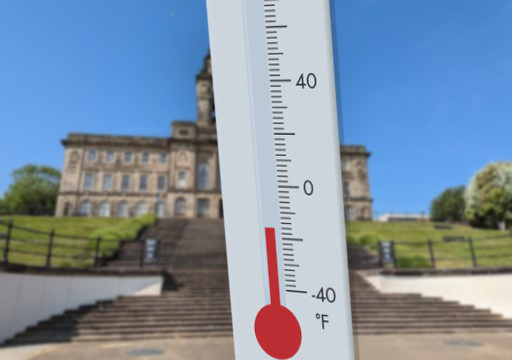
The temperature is -16
